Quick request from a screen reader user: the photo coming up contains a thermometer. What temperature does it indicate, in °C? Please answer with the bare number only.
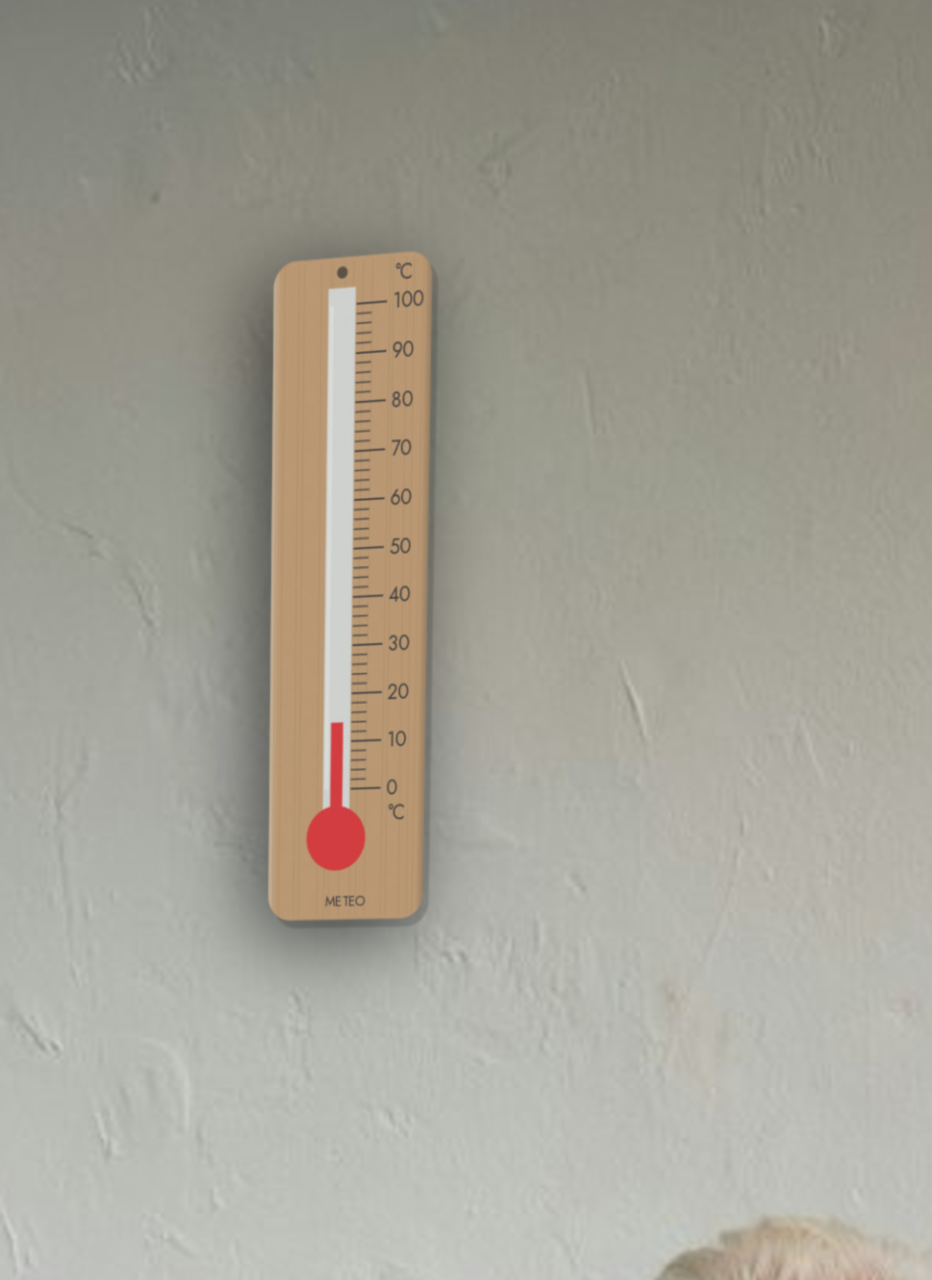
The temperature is 14
